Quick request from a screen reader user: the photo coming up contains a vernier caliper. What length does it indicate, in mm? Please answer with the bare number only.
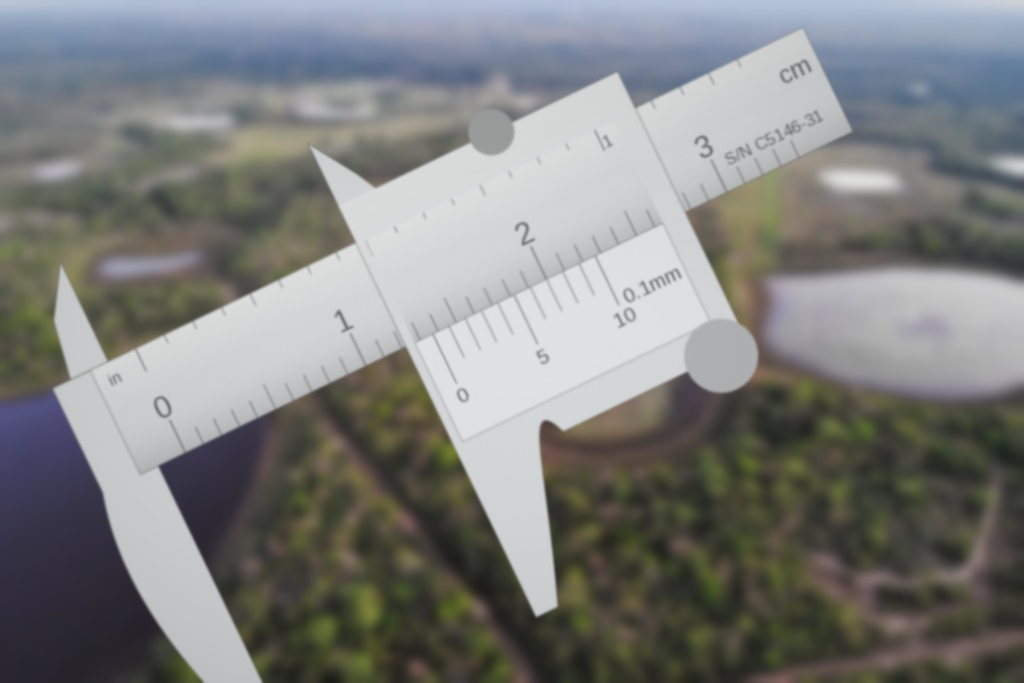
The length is 13.7
